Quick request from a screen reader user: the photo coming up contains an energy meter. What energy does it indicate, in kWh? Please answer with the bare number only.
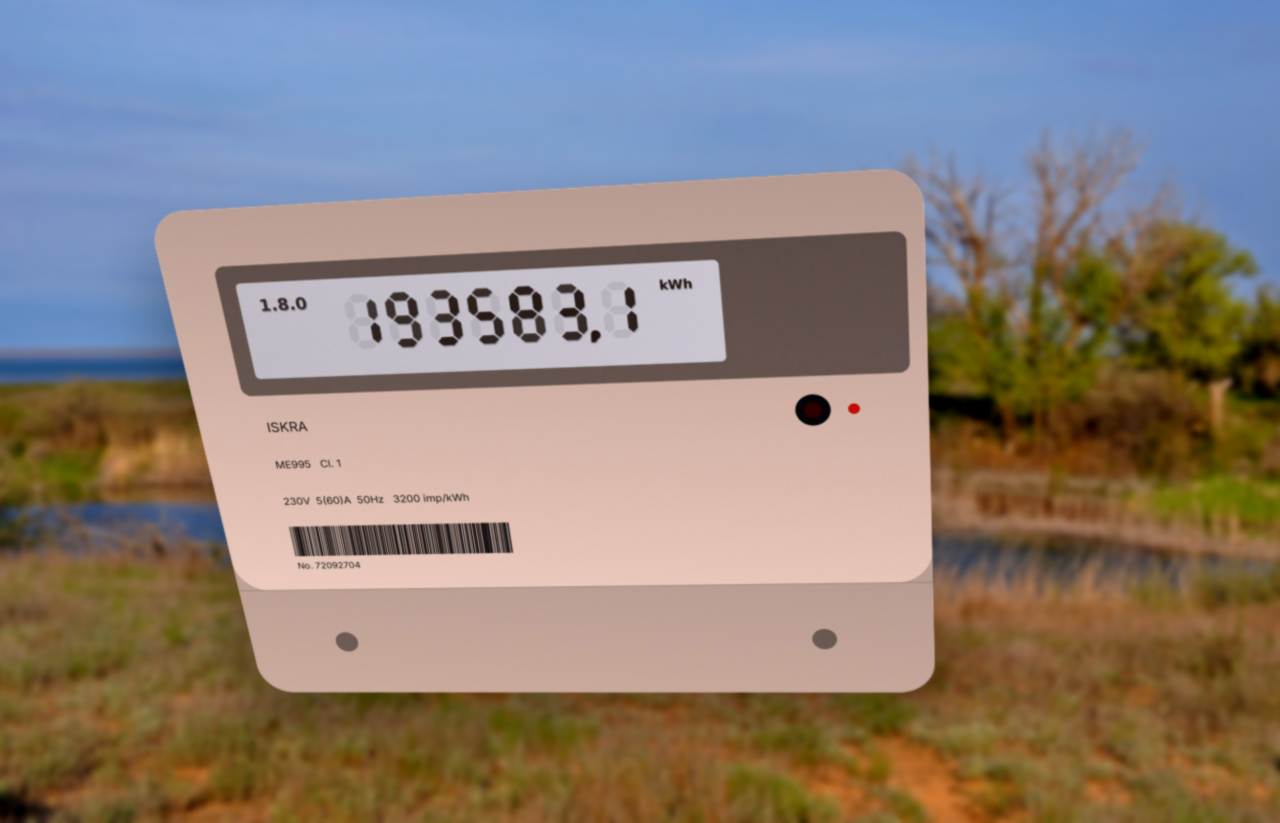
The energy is 193583.1
